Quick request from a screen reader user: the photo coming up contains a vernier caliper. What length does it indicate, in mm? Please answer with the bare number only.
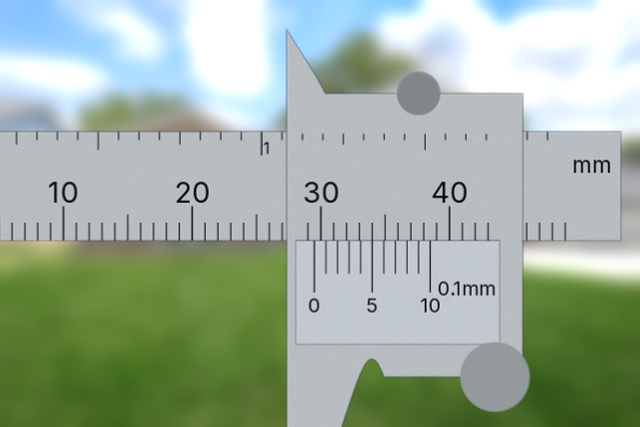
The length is 29.5
